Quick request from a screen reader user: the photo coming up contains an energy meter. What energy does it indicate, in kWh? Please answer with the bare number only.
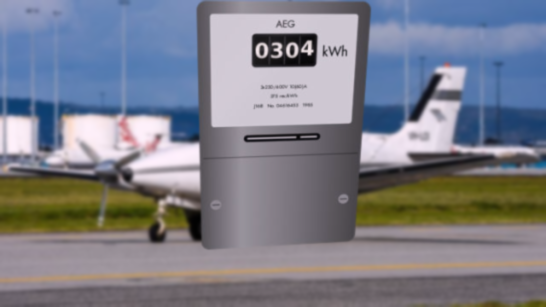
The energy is 304
